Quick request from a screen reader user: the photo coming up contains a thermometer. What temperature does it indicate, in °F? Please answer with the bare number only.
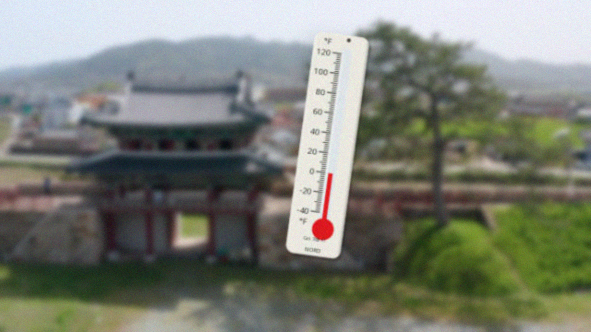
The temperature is 0
